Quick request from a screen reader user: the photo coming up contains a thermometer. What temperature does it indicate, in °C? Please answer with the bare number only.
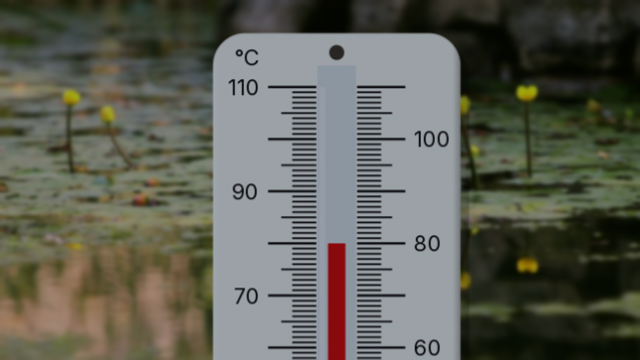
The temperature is 80
